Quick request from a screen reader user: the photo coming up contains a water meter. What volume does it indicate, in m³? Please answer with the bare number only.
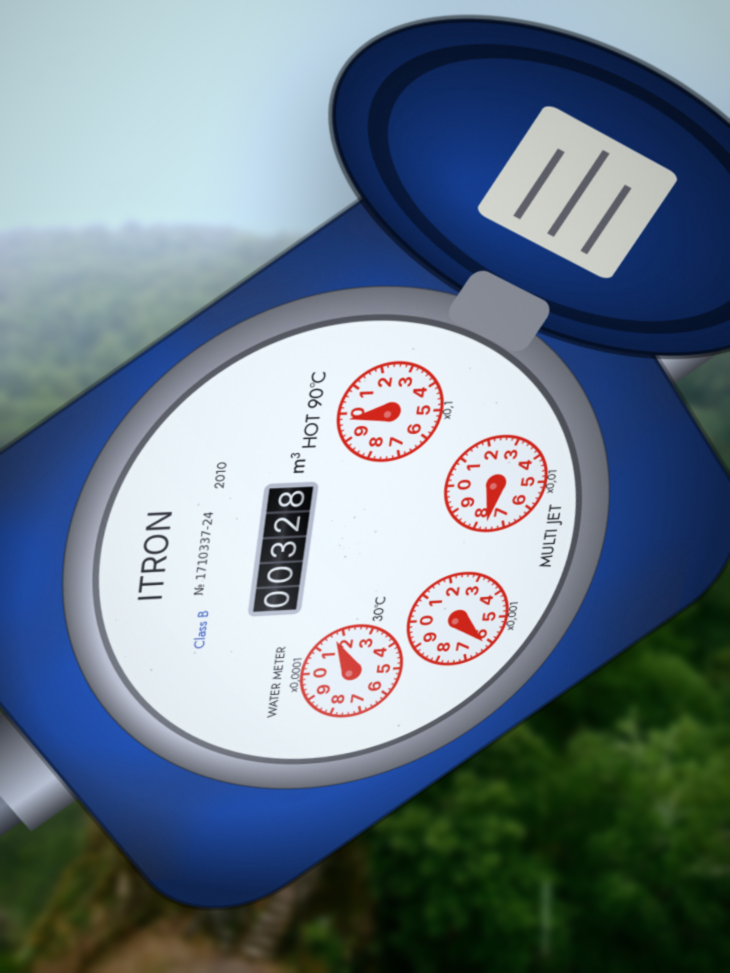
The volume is 327.9761
